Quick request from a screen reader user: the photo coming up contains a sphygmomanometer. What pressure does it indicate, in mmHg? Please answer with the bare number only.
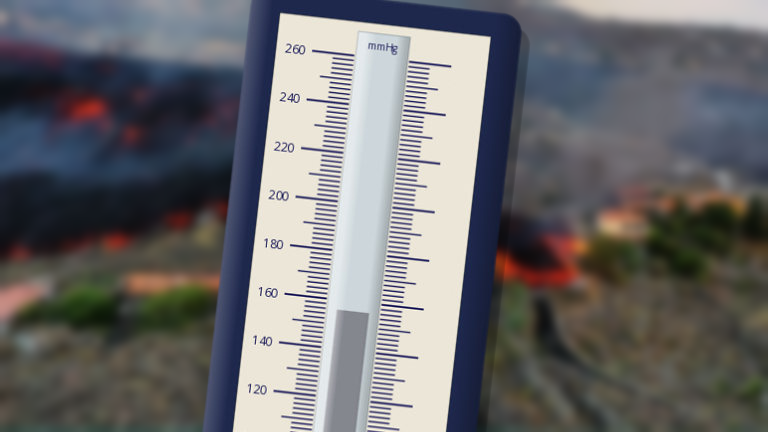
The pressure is 156
